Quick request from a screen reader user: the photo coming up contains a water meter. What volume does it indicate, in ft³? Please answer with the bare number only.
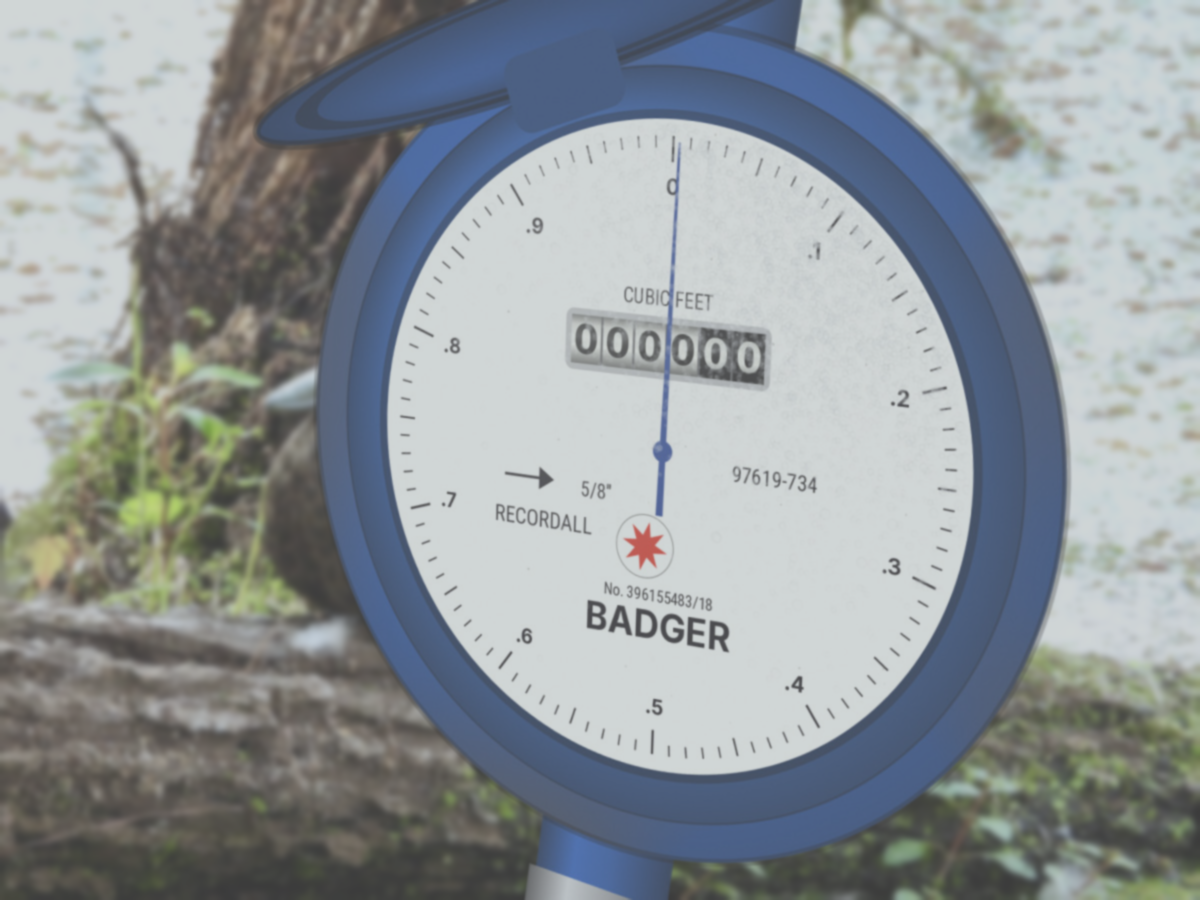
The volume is 0.00
